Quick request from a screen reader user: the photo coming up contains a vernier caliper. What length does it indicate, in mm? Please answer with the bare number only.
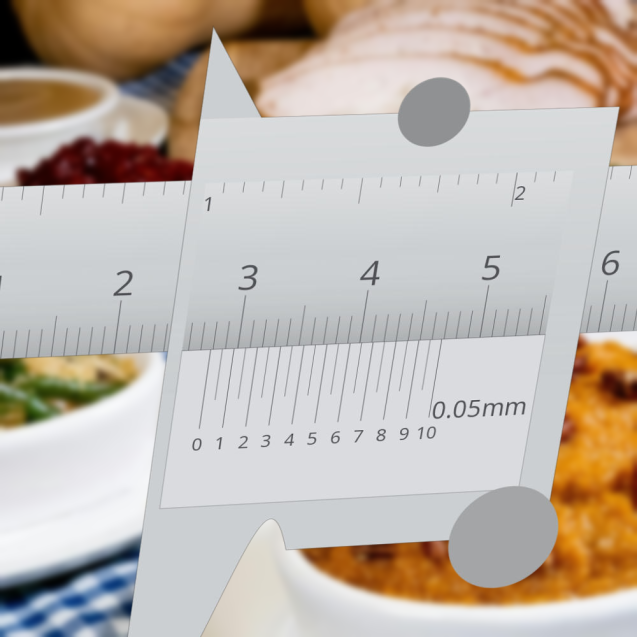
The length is 27.8
